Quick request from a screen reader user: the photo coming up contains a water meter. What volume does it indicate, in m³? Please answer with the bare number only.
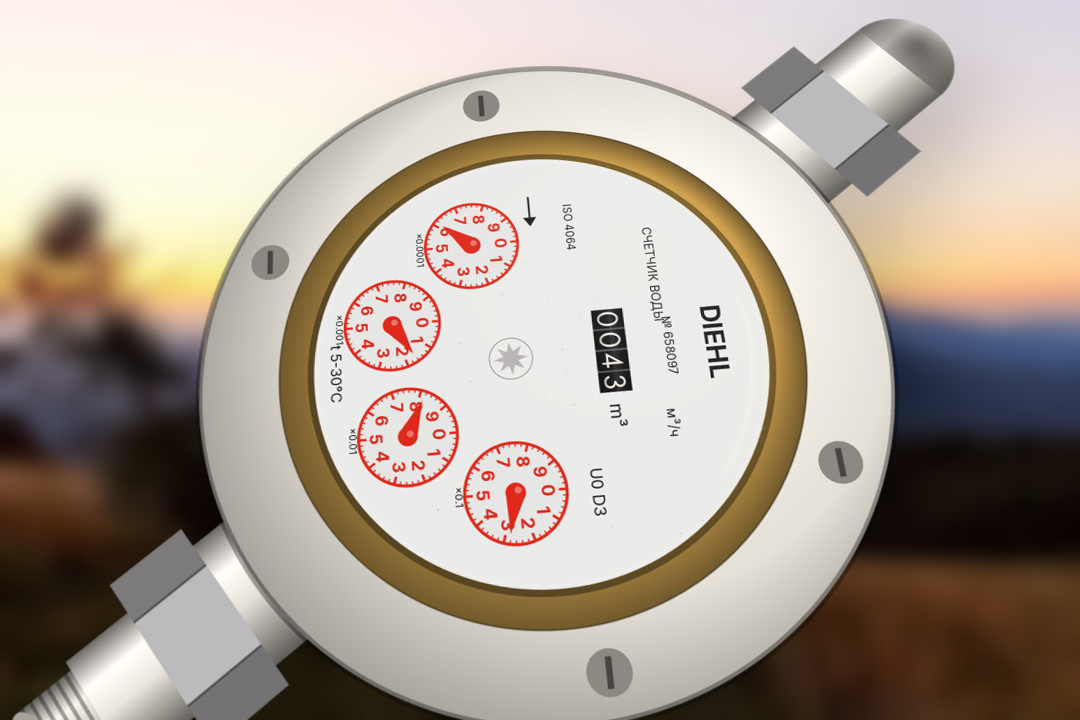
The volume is 43.2816
